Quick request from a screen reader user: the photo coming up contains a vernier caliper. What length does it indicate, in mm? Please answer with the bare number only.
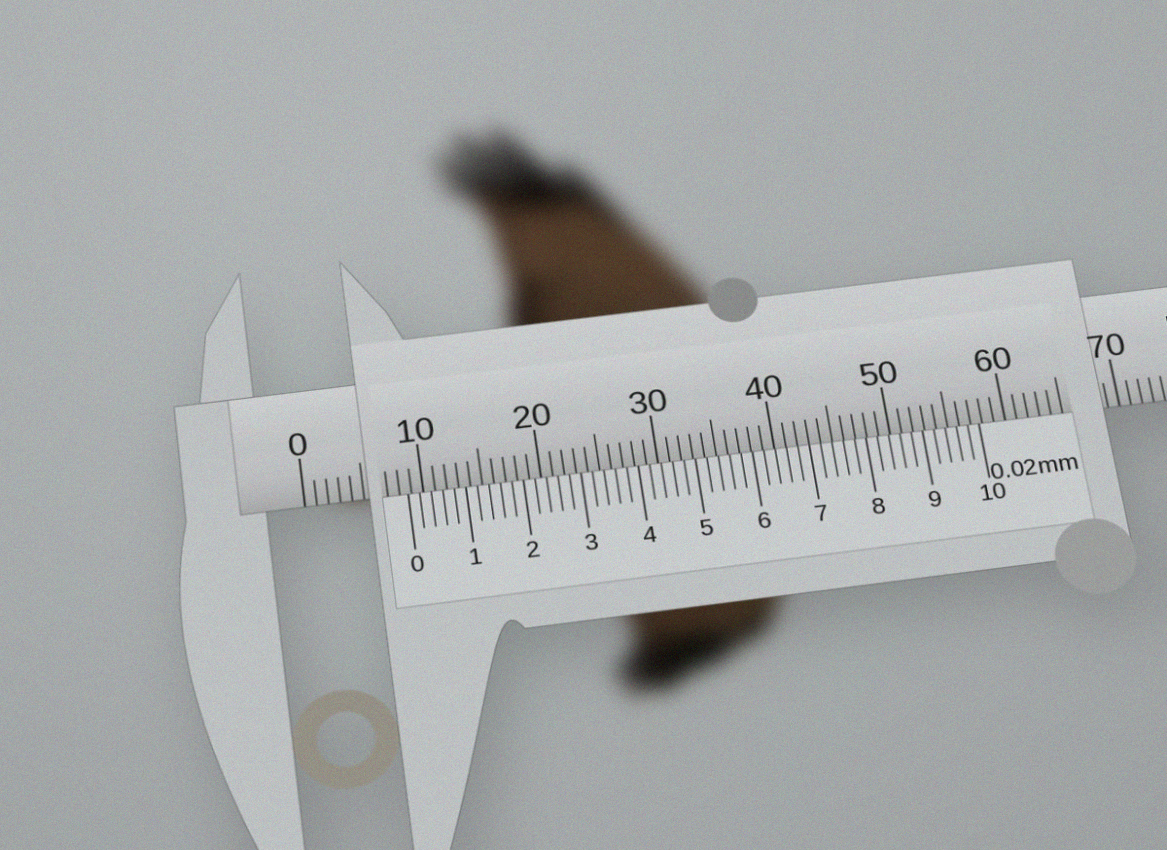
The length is 8.7
